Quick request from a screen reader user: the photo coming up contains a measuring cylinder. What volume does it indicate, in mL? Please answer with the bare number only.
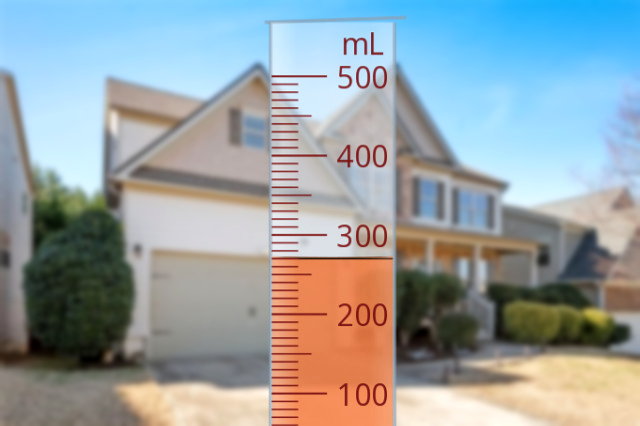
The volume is 270
